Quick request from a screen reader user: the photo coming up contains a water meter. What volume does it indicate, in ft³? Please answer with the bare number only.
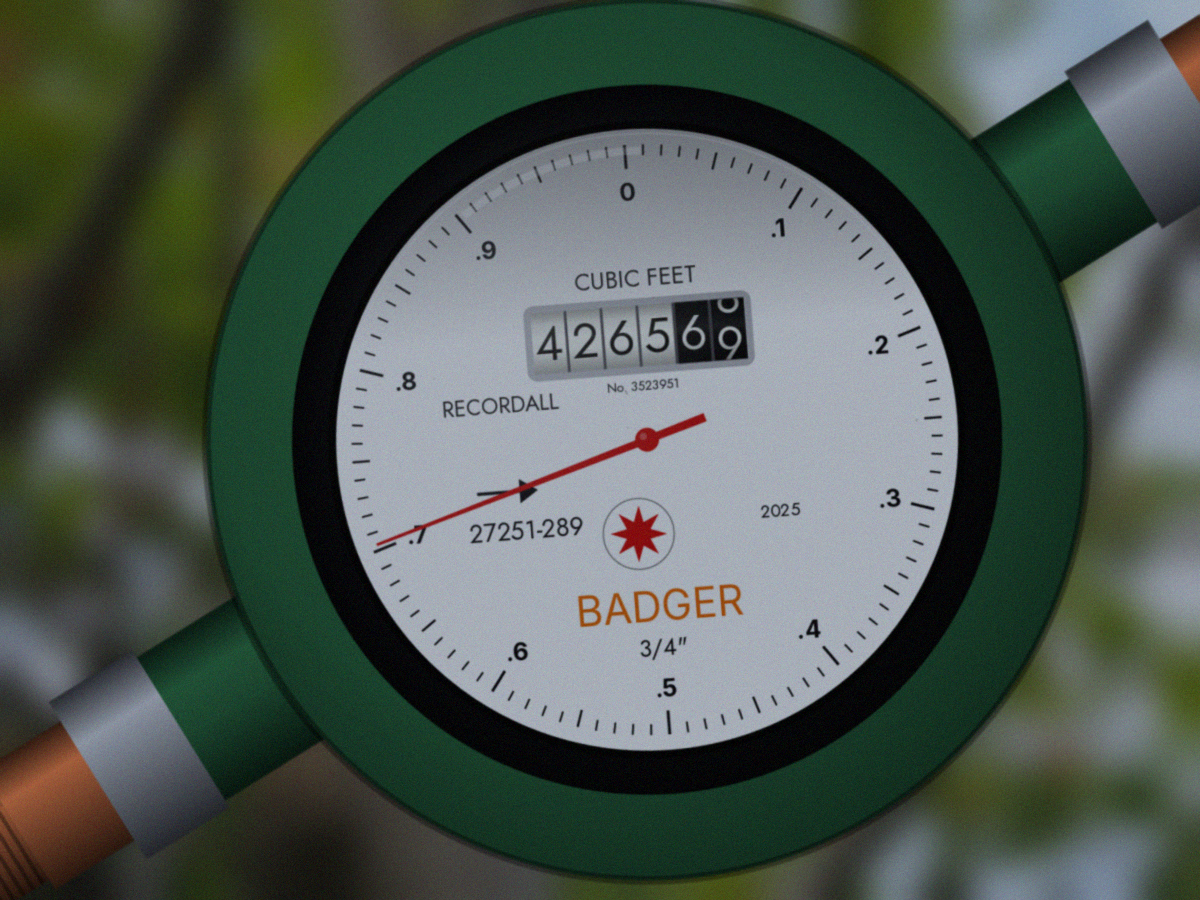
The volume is 426568.70
